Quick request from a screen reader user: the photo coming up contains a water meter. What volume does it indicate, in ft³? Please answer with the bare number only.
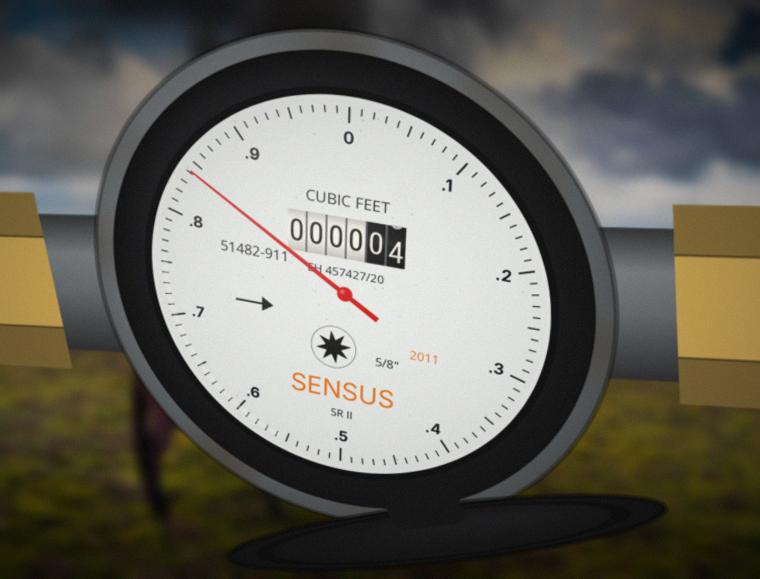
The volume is 3.84
